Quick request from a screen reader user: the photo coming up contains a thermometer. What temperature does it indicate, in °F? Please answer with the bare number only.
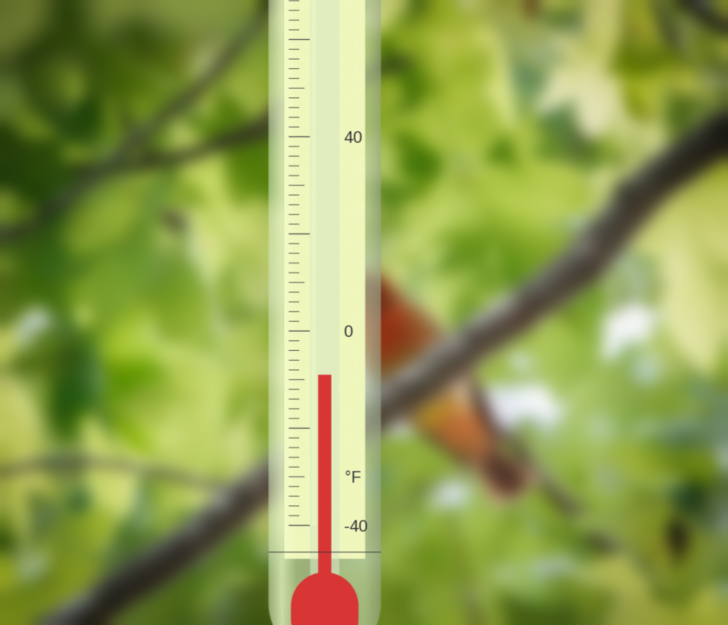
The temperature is -9
